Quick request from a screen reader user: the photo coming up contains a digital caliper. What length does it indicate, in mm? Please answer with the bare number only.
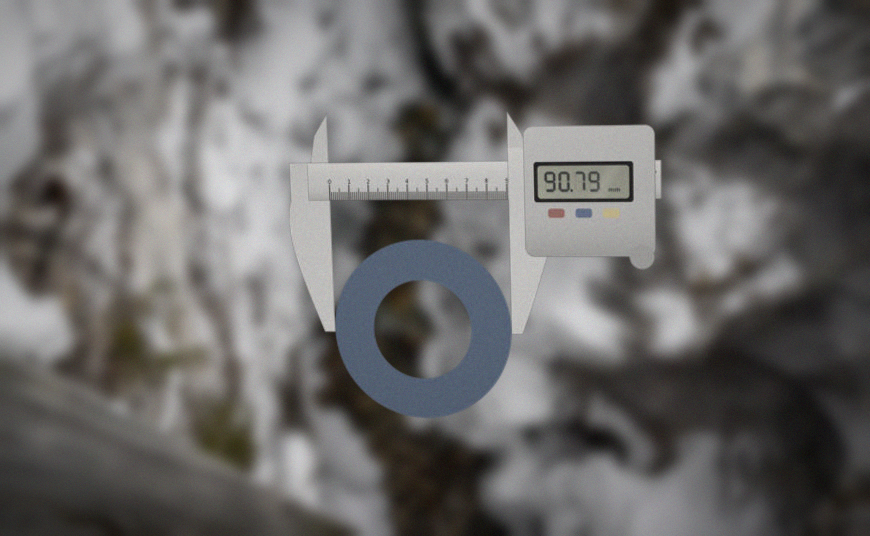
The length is 90.79
